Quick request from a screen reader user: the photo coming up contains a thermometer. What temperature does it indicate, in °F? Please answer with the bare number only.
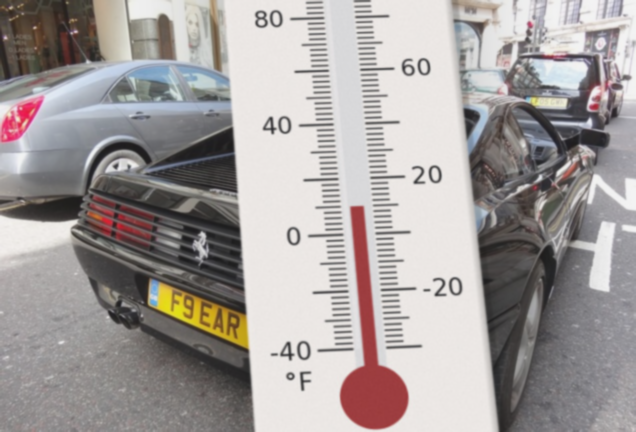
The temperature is 10
